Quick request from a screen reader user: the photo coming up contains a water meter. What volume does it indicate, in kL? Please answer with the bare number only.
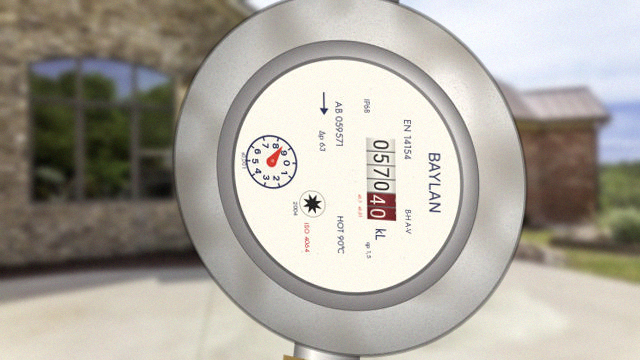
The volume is 570.398
